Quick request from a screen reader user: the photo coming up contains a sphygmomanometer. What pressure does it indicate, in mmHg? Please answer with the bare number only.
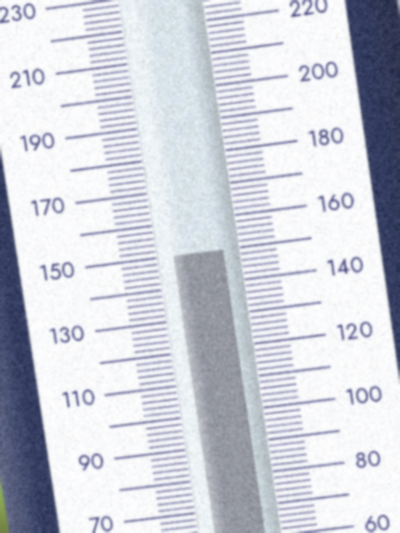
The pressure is 150
